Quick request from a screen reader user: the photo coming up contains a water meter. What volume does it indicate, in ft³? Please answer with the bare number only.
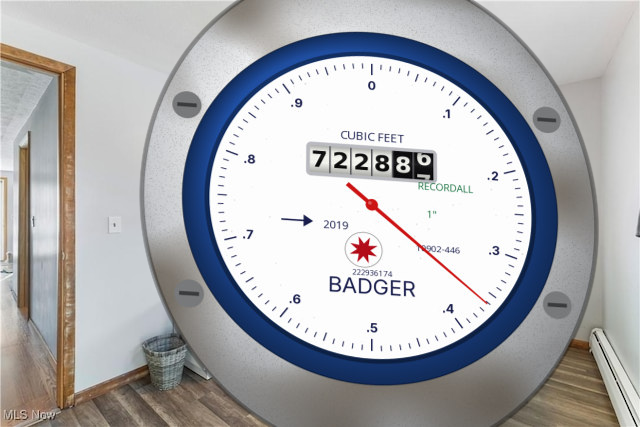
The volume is 722886.36
